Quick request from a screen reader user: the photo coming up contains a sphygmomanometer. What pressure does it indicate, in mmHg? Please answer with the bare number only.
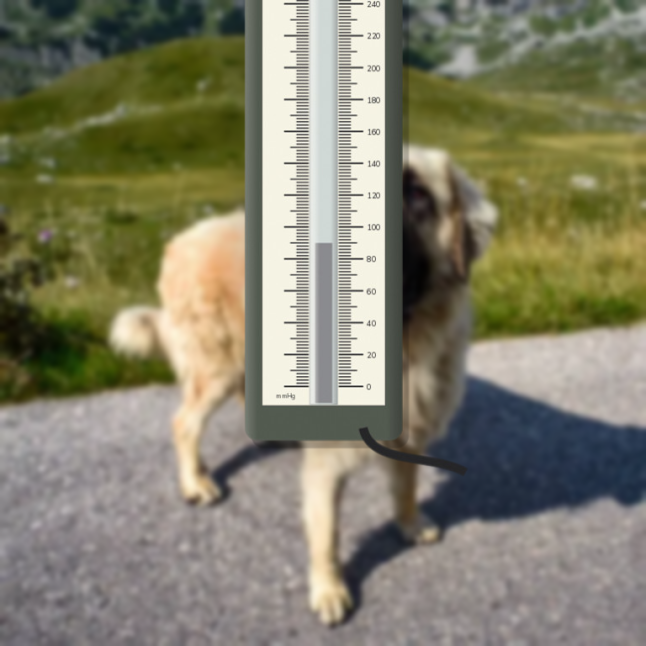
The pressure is 90
